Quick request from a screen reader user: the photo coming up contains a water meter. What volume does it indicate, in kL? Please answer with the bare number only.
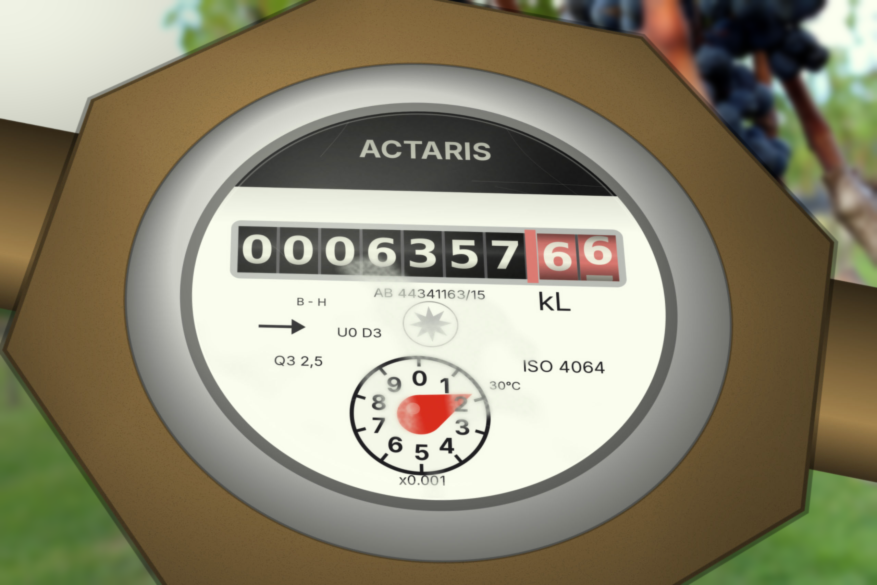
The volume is 6357.661
